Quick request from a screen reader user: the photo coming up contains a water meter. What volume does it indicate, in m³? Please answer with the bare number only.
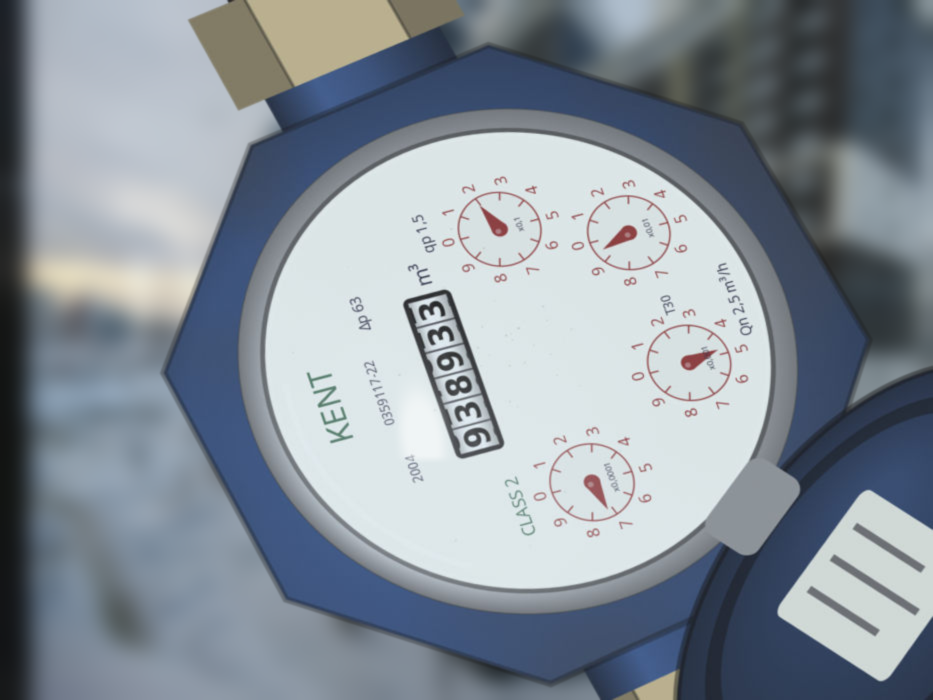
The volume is 938933.1947
